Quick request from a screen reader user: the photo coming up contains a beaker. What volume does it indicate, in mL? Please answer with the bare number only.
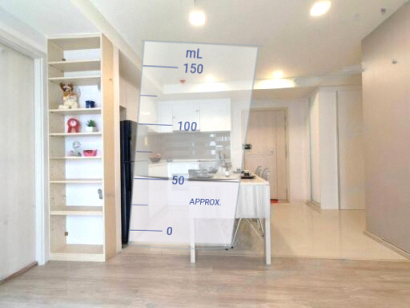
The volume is 50
